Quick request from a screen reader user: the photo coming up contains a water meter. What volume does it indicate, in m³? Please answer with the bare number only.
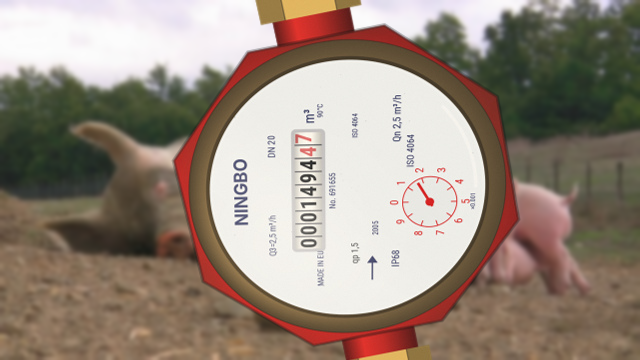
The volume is 1494.471
